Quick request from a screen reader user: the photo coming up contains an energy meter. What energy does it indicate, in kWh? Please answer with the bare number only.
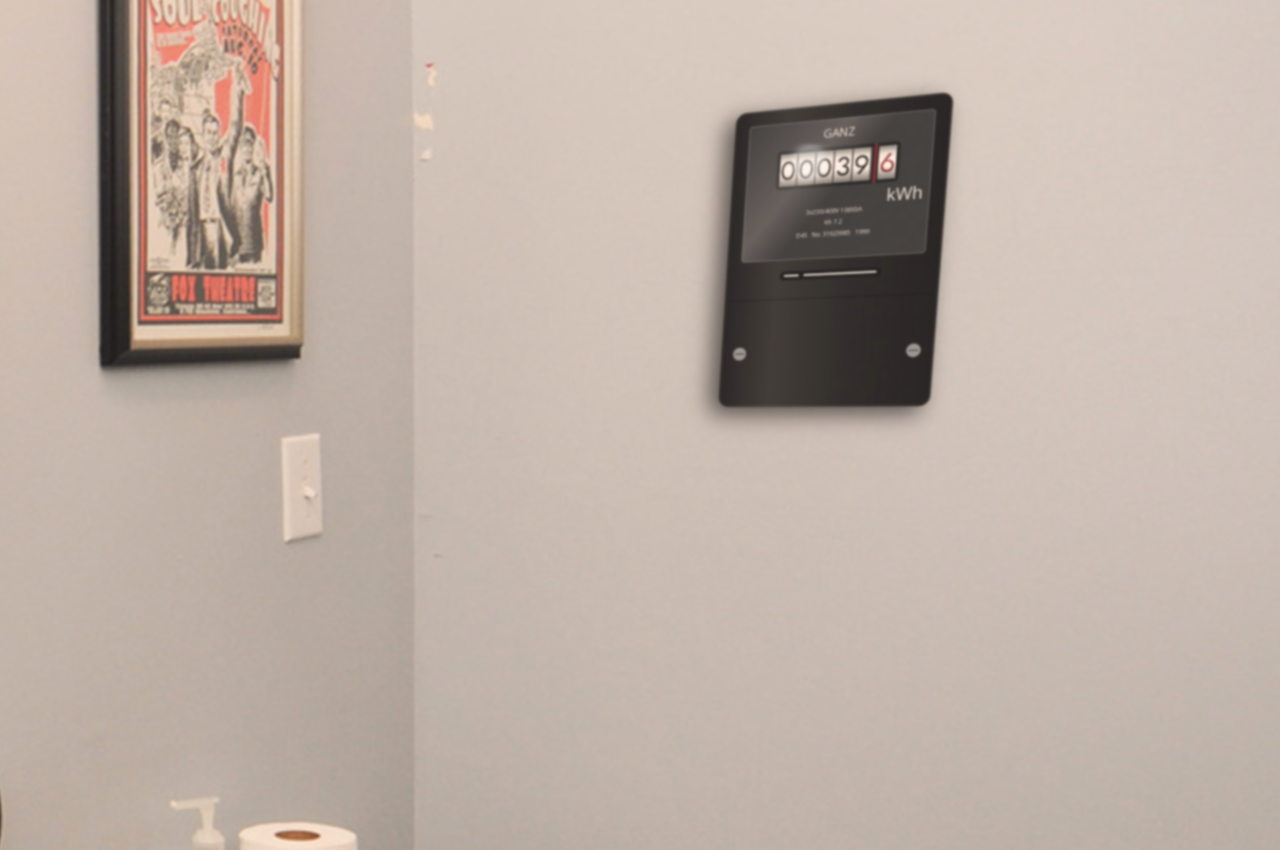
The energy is 39.6
